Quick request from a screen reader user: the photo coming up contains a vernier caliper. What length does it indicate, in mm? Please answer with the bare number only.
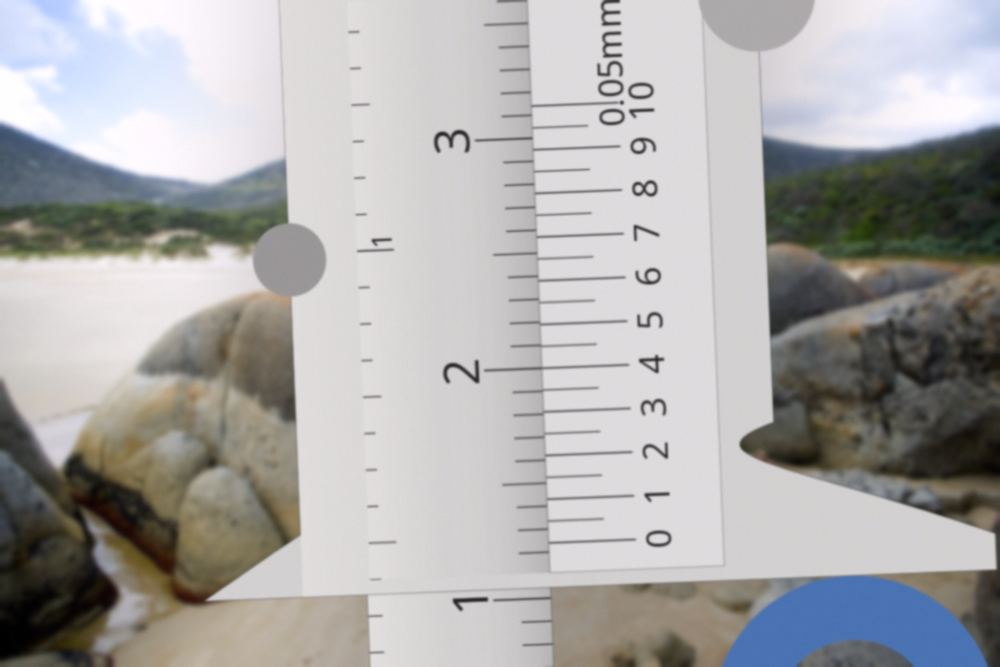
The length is 12.4
